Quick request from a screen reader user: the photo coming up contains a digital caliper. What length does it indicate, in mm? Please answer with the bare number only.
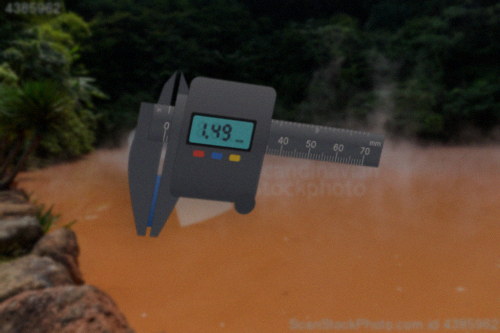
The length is 1.49
